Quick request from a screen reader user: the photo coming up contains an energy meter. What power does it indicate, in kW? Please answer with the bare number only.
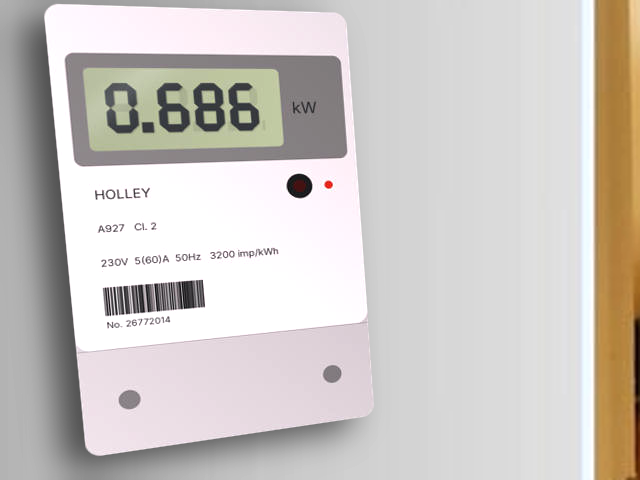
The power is 0.686
